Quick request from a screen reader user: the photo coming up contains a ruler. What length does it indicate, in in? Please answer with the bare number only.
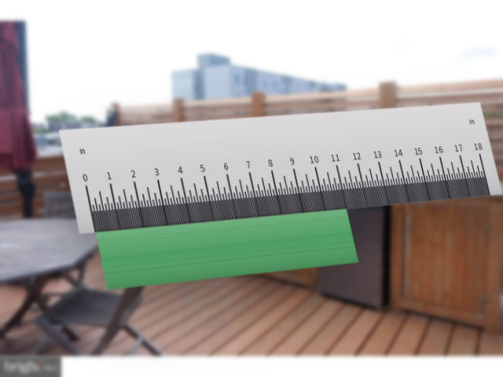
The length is 11
